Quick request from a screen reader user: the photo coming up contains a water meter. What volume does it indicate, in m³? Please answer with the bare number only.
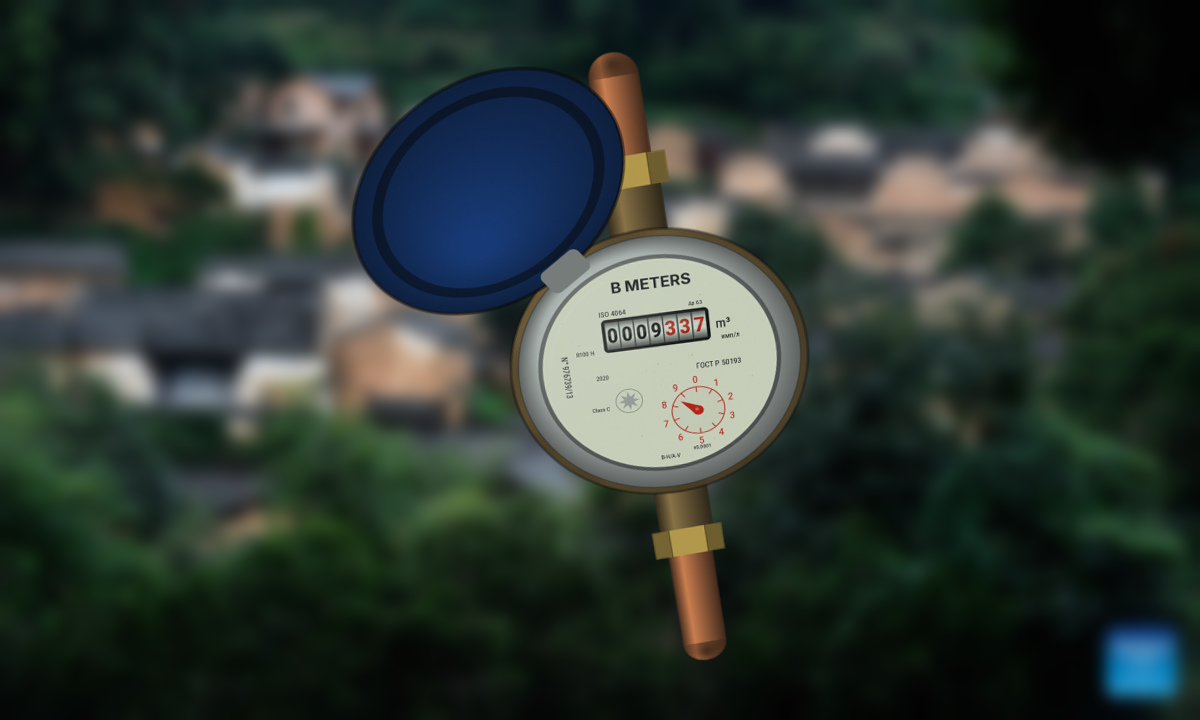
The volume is 9.3378
